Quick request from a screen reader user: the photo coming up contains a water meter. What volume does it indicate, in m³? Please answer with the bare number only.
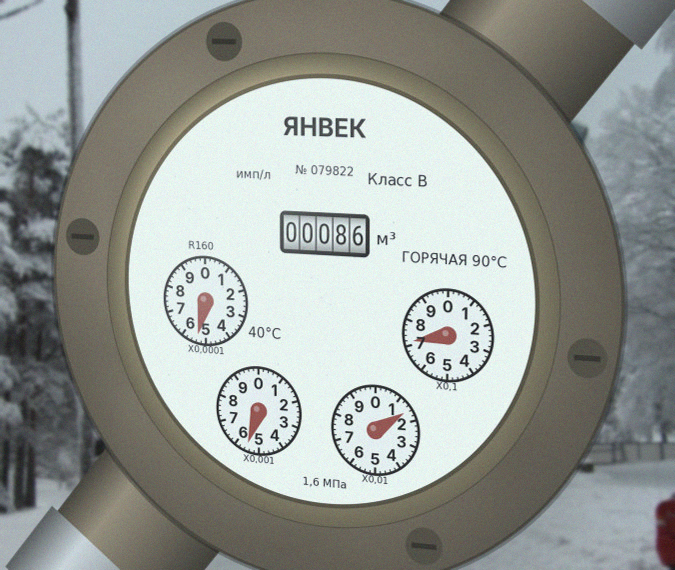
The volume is 86.7155
